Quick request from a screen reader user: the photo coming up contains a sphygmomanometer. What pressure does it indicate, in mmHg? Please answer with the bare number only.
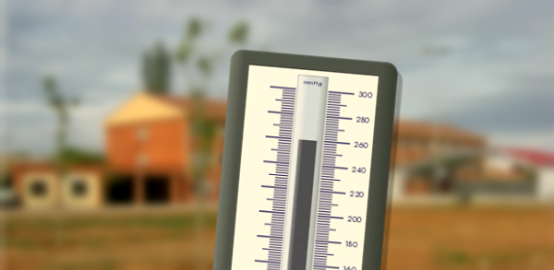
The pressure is 260
